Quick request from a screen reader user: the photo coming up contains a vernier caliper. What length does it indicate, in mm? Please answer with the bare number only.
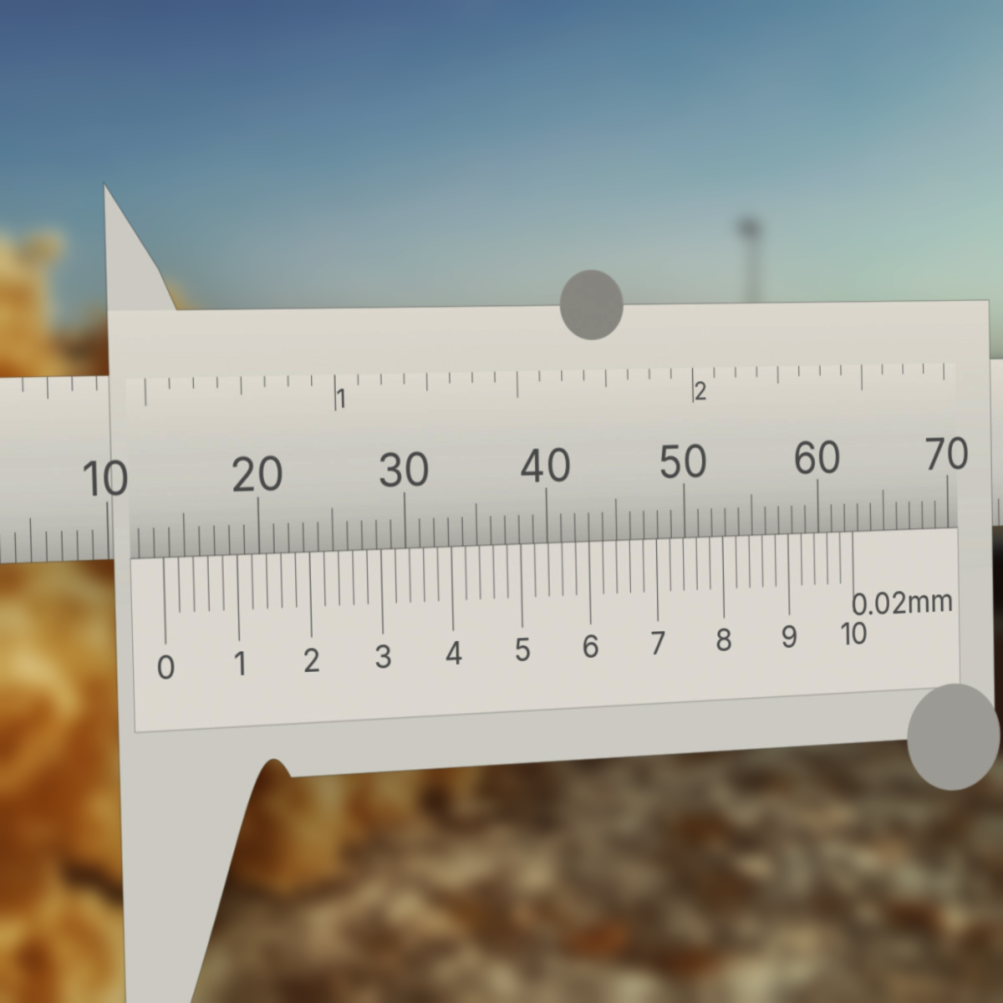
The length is 13.6
